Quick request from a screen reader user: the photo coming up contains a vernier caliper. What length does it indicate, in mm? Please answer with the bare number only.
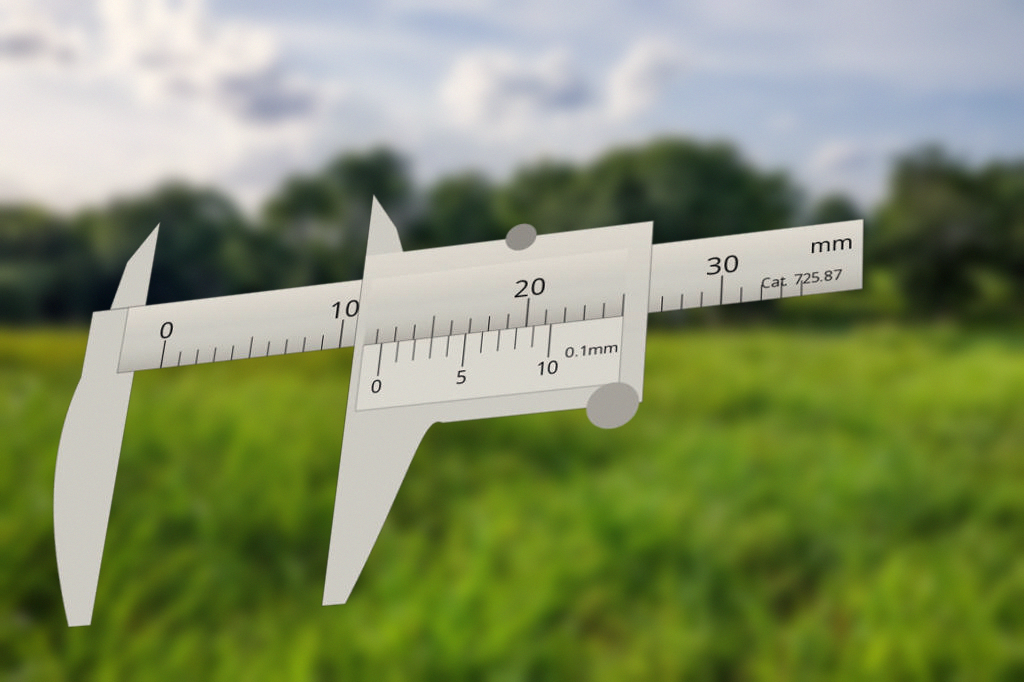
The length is 12.3
